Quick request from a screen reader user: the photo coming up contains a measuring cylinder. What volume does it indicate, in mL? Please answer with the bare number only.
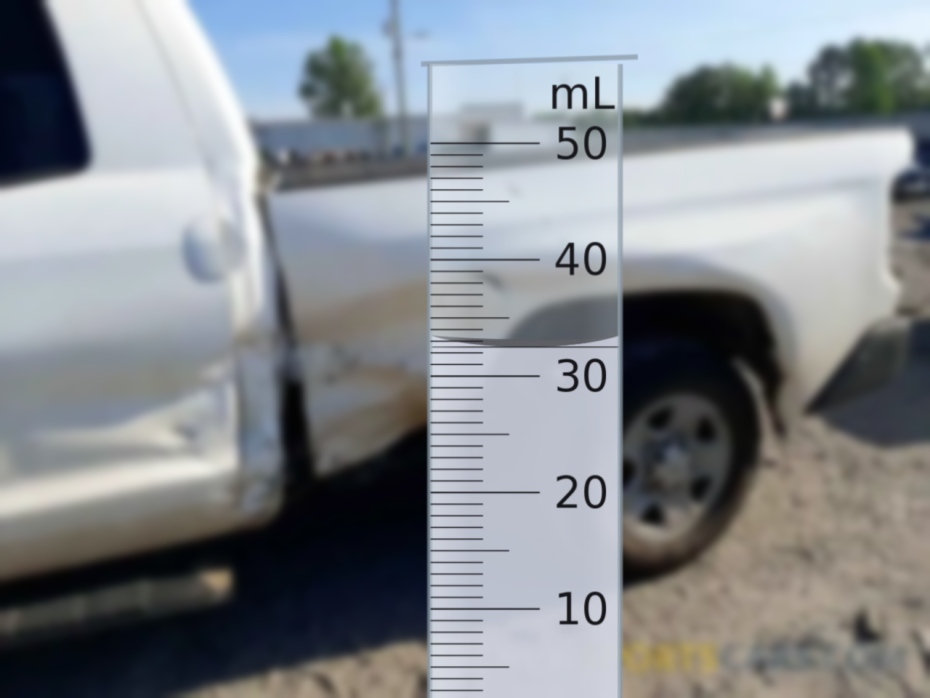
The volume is 32.5
